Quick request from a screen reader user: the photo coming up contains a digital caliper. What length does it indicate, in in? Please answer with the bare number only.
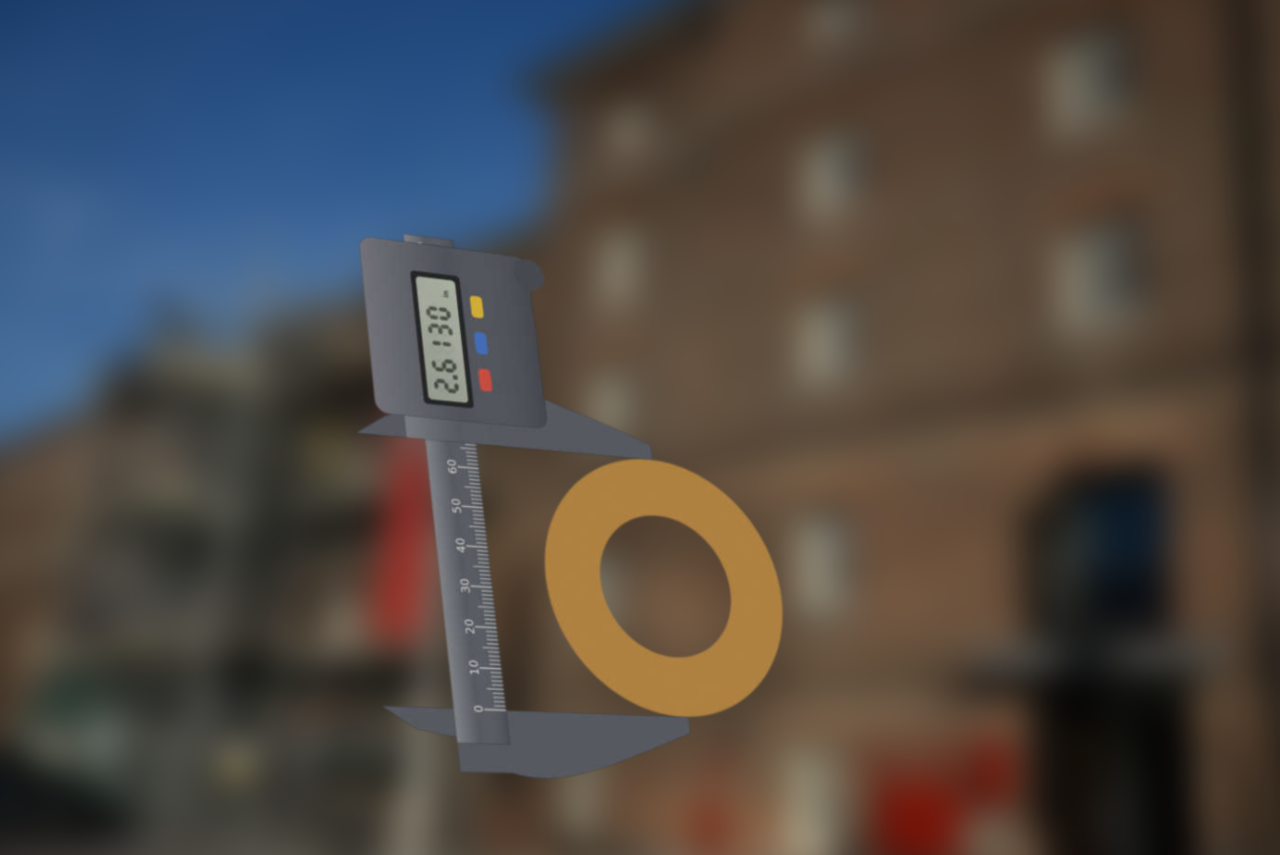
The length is 2.6130
